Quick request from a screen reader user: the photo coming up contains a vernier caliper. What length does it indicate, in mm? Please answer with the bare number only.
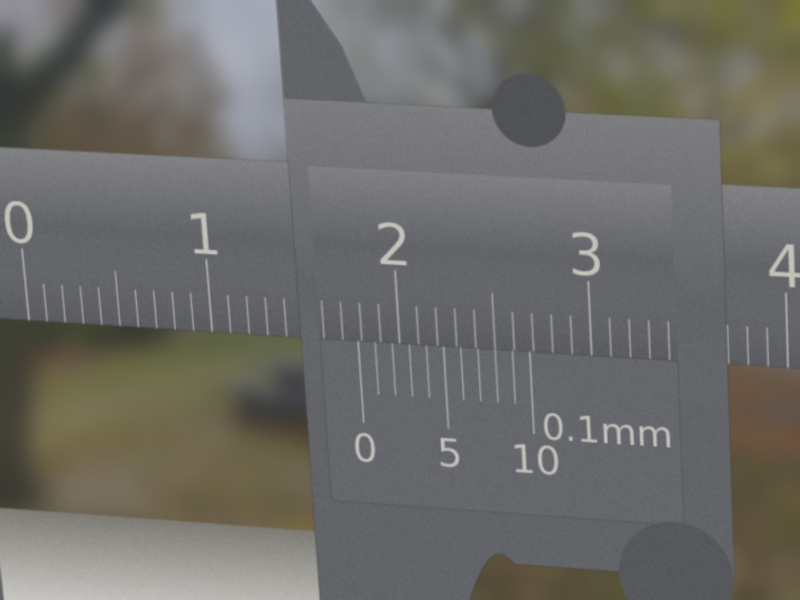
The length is 17.8
